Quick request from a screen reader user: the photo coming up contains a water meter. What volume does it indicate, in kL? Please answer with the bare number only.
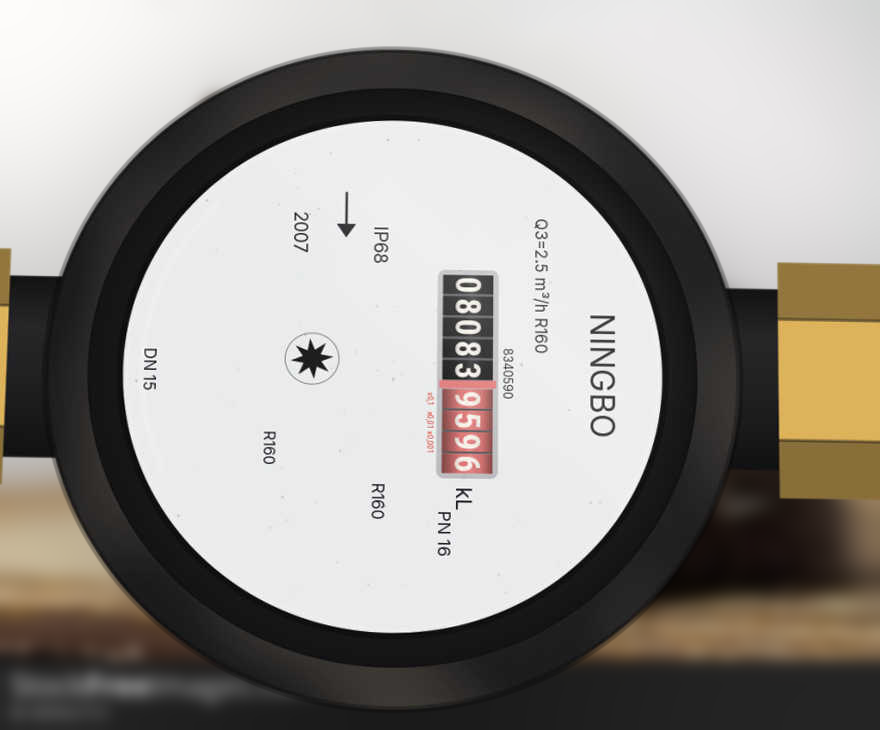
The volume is 8083.9596
